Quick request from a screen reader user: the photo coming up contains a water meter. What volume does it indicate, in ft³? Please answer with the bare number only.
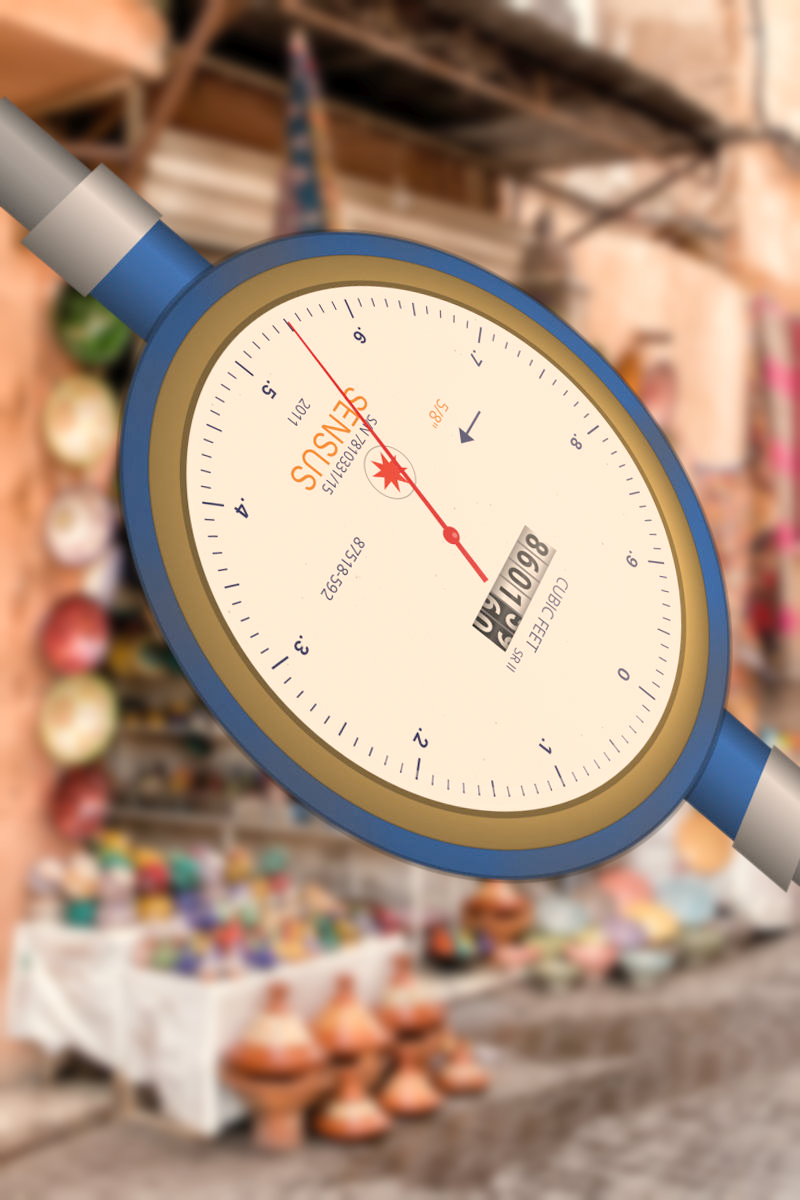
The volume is 860159.55
